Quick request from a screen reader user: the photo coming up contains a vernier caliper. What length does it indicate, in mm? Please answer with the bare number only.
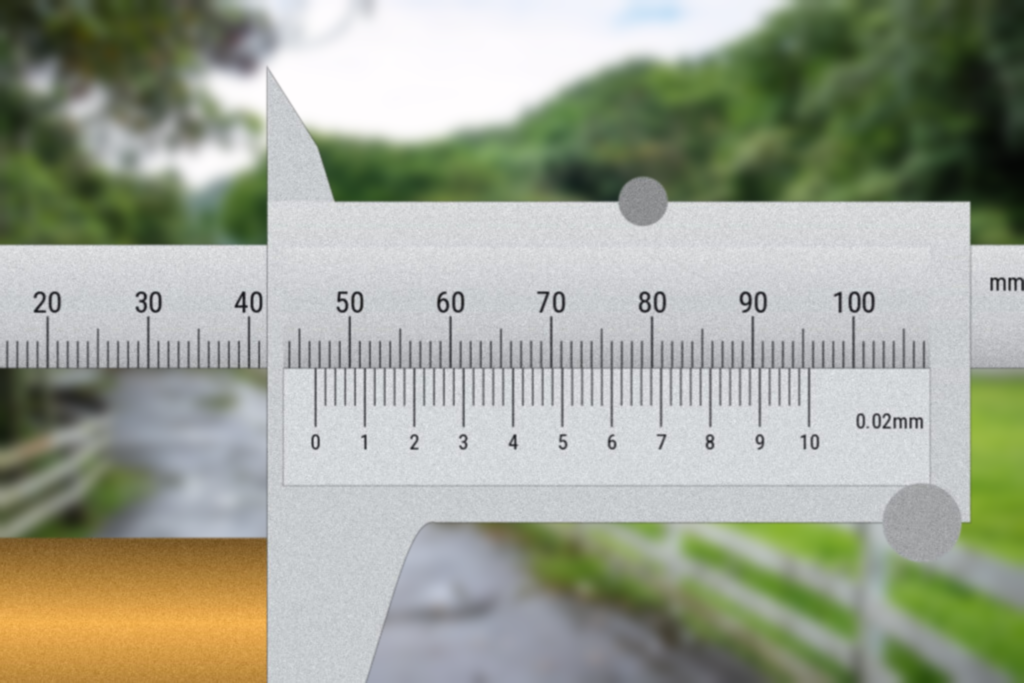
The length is 46.6
